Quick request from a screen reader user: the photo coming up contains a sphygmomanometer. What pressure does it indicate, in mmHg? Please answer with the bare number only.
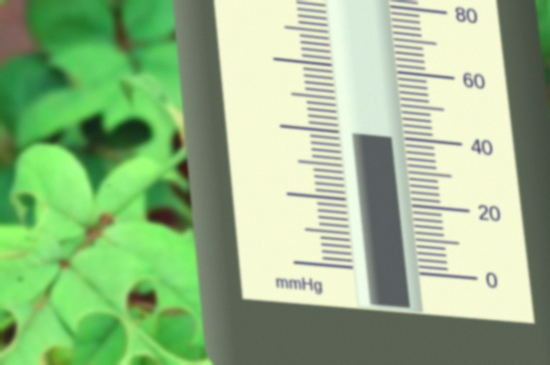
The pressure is 40
